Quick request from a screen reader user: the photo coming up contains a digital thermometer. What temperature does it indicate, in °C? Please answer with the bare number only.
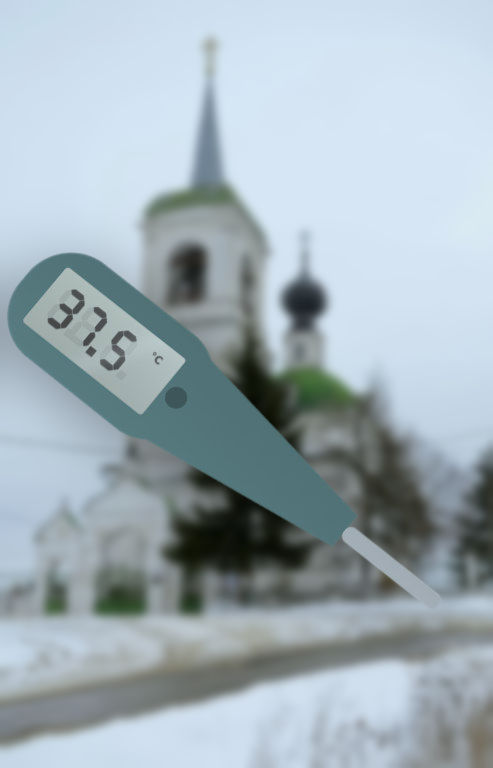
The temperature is 37.5
